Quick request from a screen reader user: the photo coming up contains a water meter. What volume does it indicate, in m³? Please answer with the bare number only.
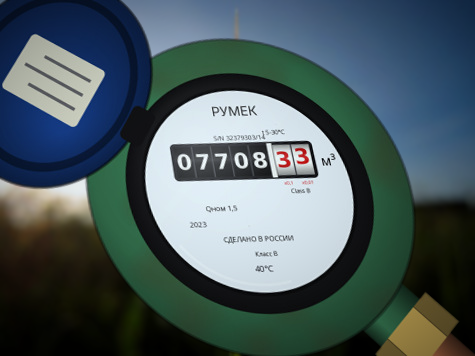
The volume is 7708.33
